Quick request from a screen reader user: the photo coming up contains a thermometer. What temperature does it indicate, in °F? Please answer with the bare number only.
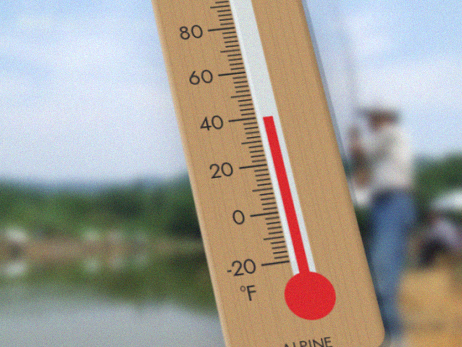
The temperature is 40
